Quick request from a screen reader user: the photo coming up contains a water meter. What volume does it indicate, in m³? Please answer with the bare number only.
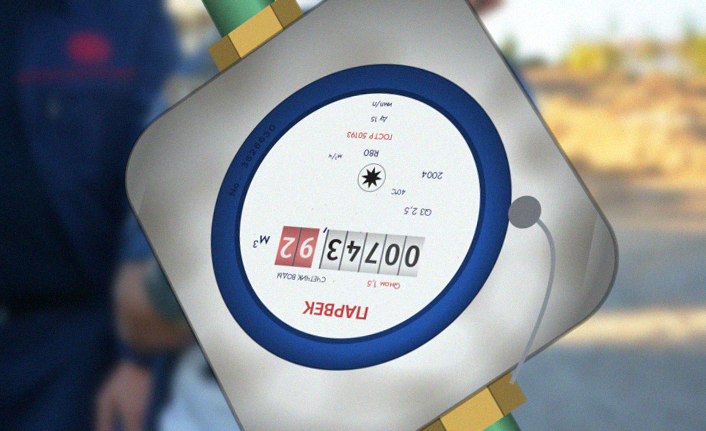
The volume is 743.92
